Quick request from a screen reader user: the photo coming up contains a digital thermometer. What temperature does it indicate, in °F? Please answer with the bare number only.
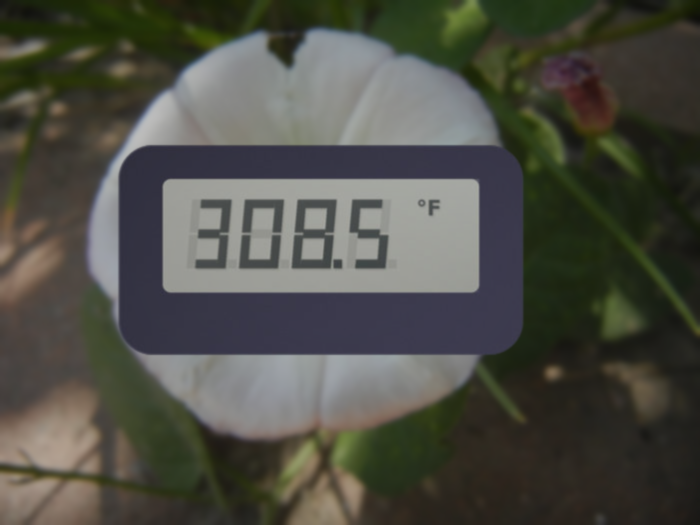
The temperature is 308.5
